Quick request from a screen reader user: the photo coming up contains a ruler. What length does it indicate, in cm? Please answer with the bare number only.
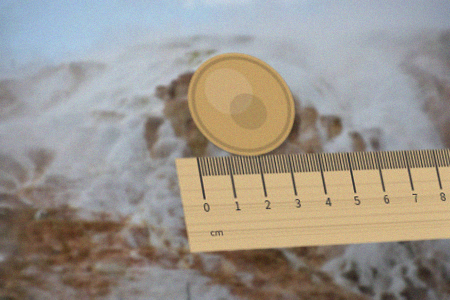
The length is 3.5
